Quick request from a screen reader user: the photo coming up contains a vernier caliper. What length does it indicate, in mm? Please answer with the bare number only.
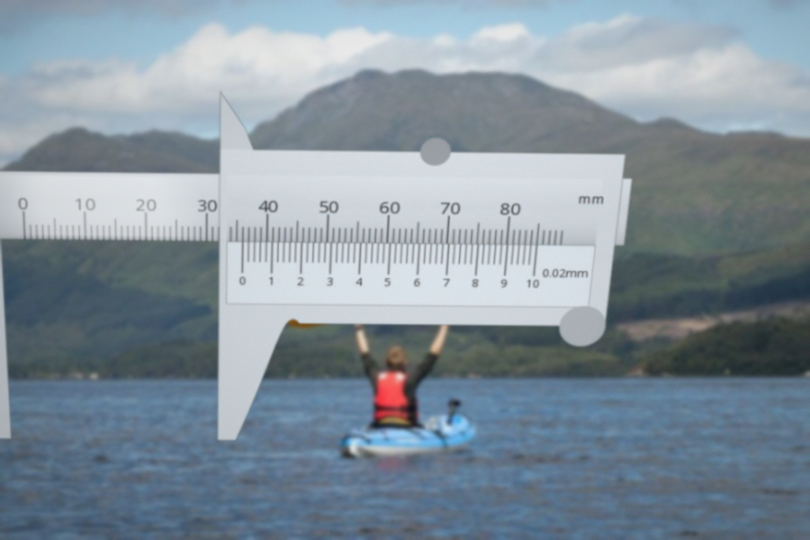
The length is 36.0
